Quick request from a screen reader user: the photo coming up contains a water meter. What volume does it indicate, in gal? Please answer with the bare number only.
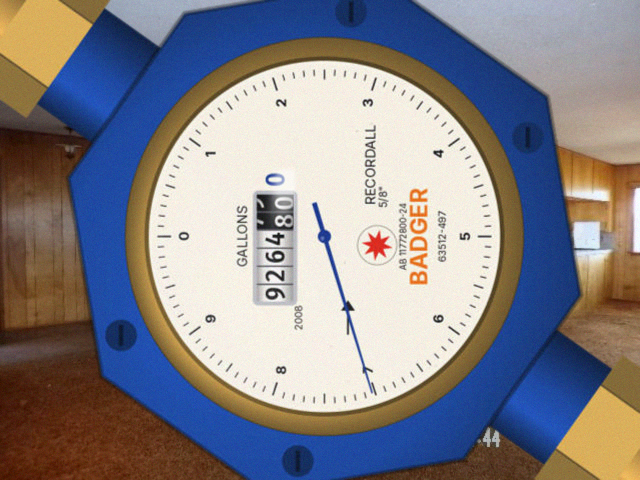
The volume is 9264797.0
